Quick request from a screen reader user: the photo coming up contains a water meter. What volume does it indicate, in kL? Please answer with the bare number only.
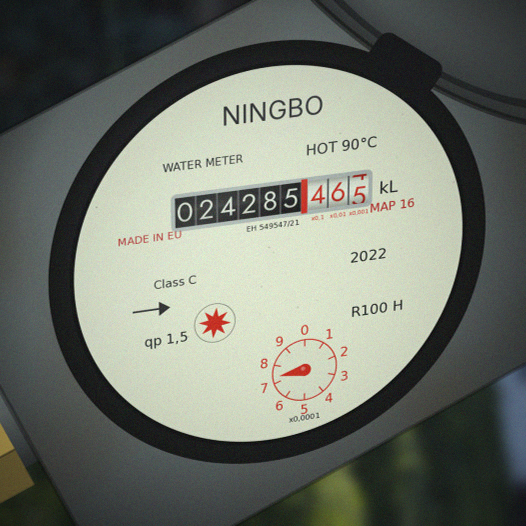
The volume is 24285.4647
